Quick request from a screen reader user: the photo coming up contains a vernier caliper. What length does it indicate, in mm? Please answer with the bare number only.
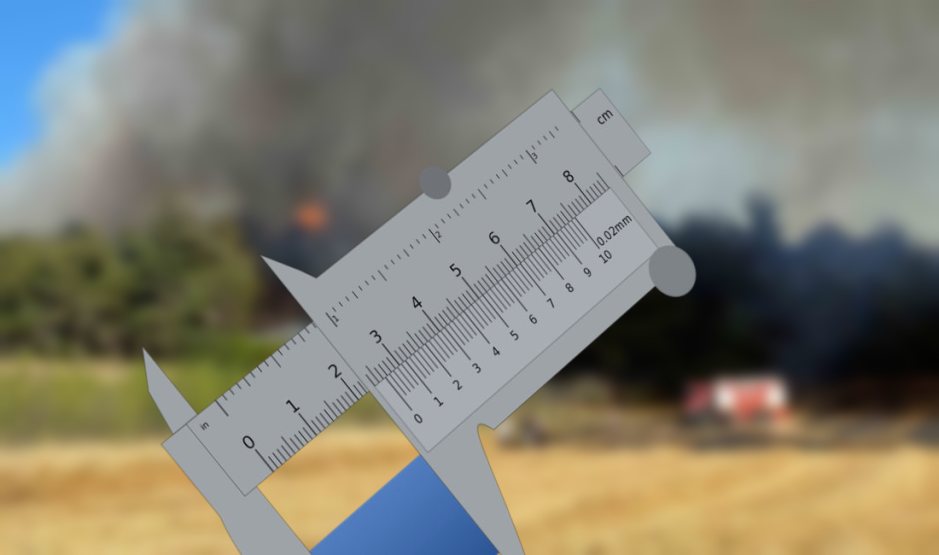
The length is 26.5
